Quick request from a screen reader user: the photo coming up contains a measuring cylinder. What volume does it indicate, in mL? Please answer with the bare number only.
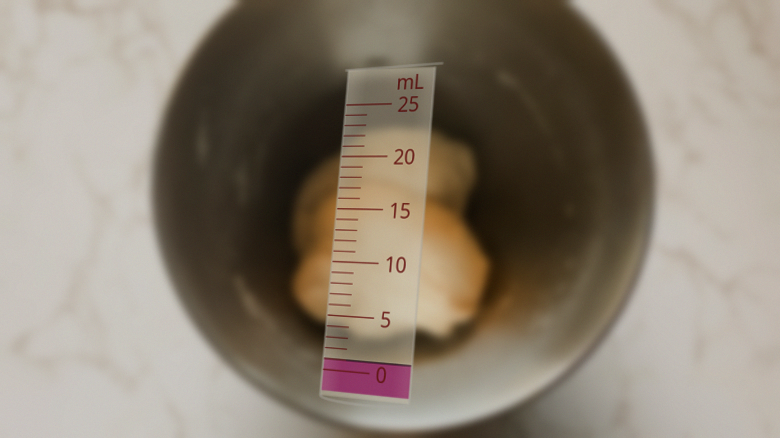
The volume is 1
